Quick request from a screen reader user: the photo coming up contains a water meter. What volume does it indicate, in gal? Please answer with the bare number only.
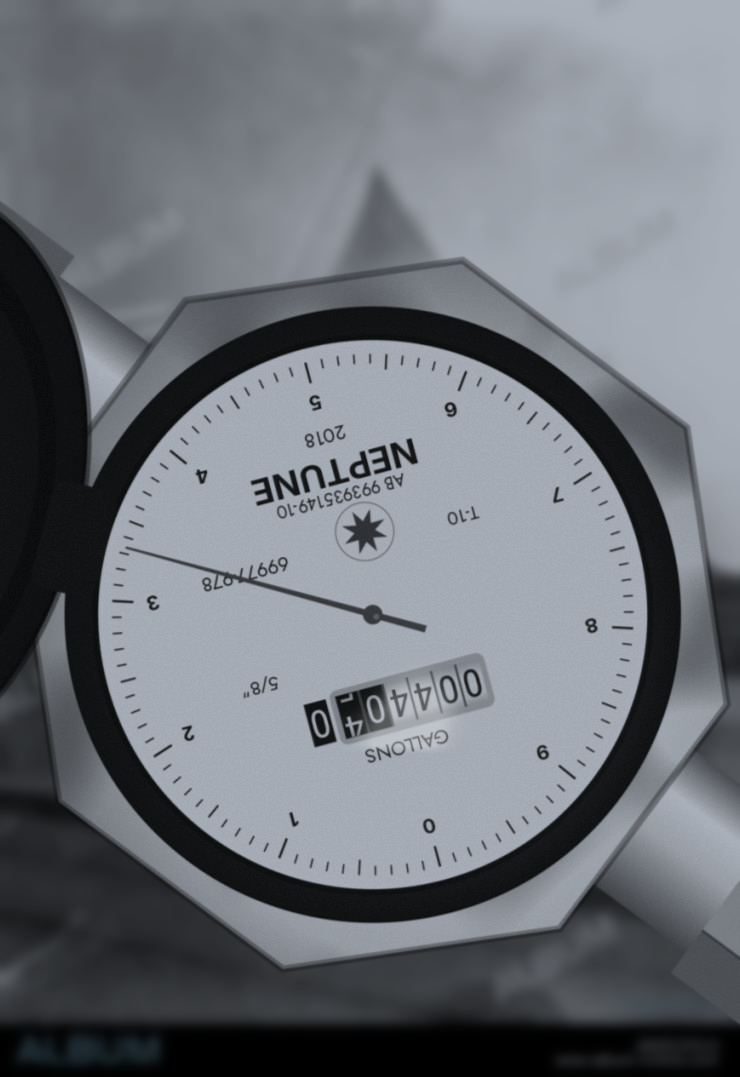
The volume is 44043.3
